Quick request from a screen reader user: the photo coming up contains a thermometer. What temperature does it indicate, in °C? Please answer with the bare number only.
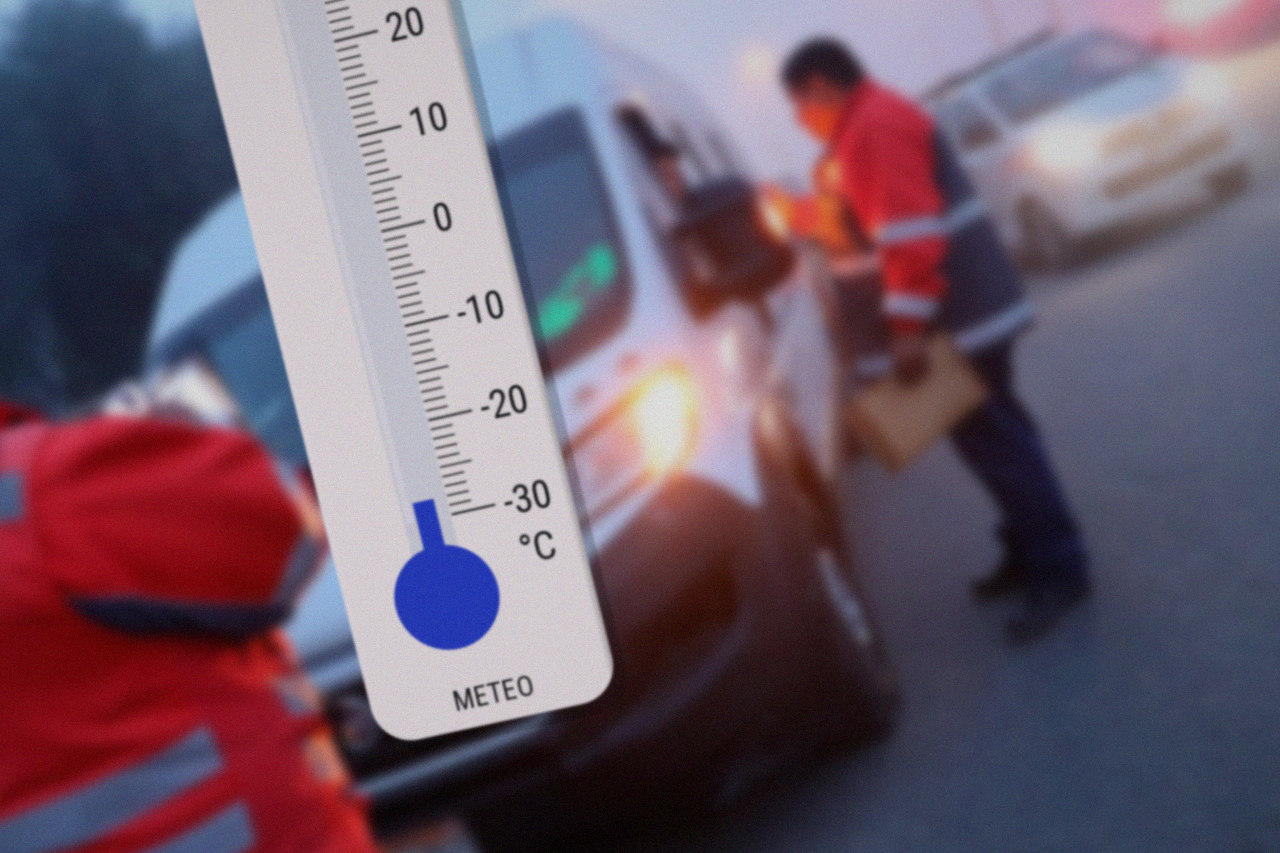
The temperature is -28
